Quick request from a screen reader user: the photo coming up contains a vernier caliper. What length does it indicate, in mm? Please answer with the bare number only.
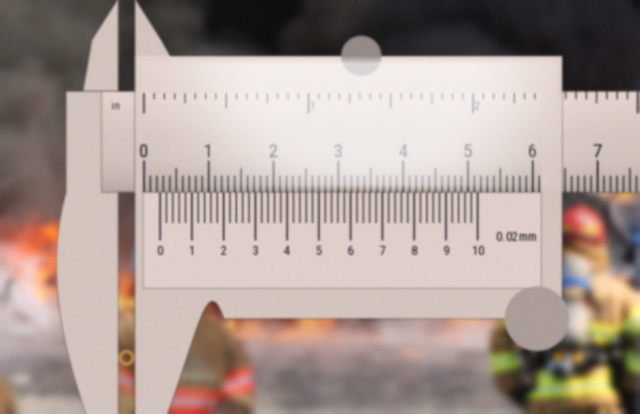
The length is 2.5
